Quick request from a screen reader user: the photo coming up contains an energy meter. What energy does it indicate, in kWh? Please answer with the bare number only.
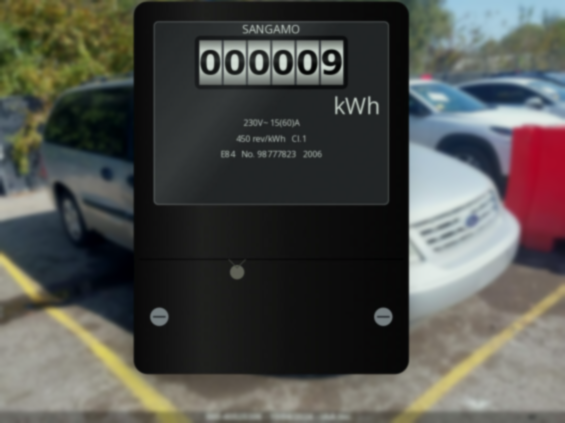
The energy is 9
